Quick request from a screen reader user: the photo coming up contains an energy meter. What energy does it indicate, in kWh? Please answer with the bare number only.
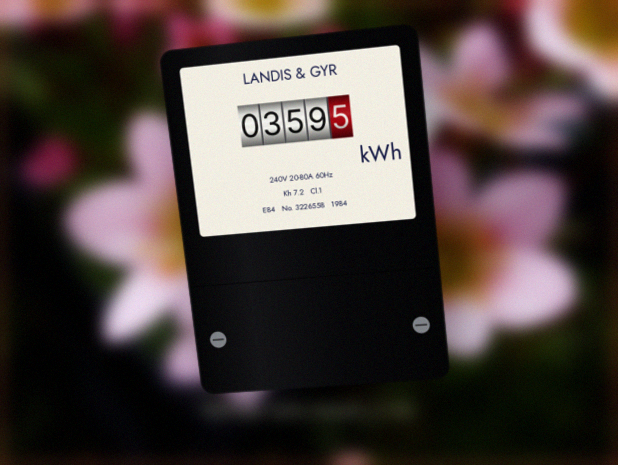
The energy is 359.5
